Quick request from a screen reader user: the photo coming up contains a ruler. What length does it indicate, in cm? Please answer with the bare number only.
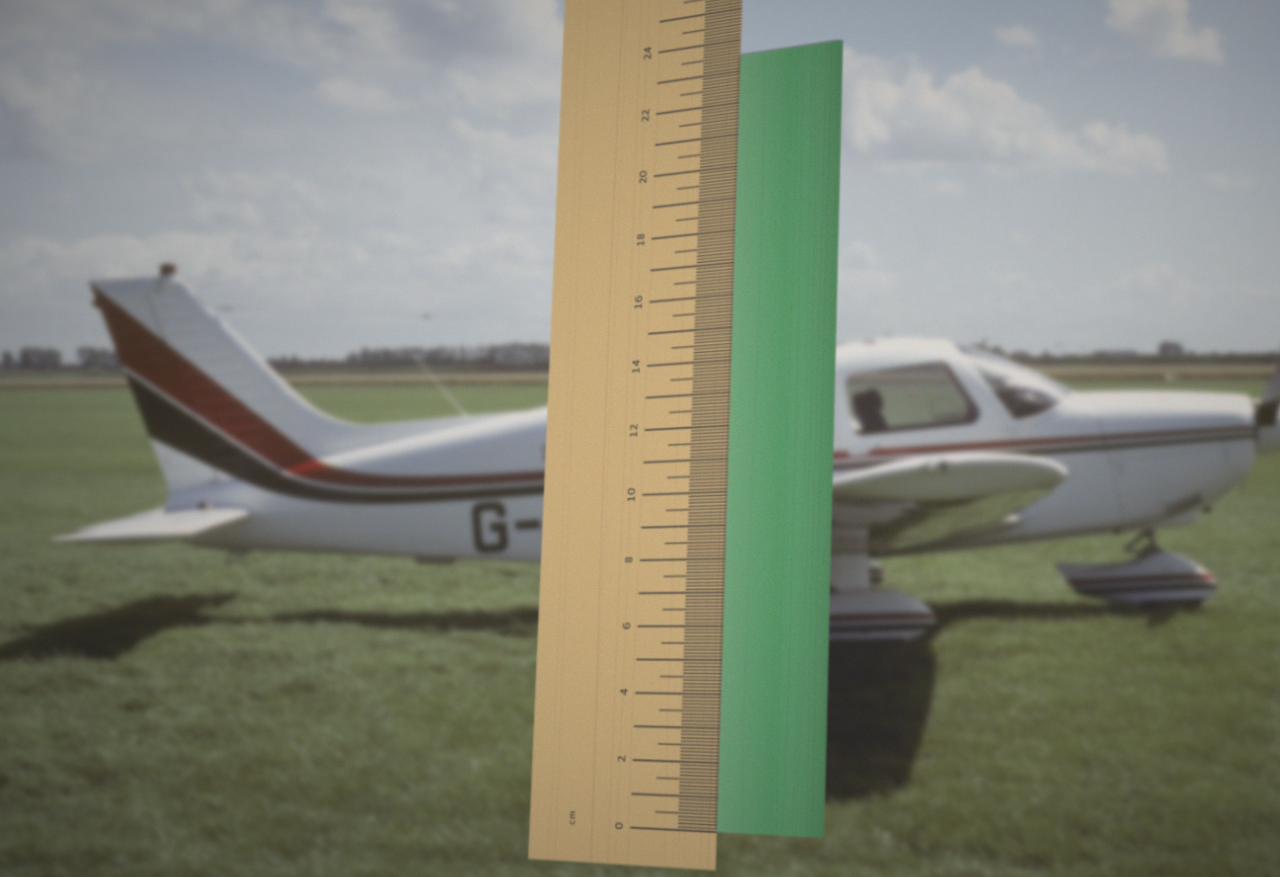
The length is 23.5
